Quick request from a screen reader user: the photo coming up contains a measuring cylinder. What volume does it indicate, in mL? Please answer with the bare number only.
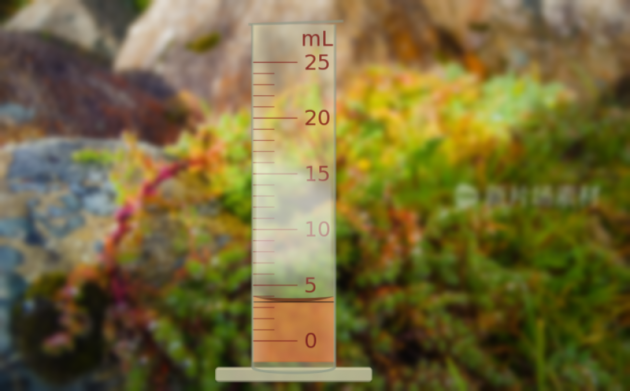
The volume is 3.5
